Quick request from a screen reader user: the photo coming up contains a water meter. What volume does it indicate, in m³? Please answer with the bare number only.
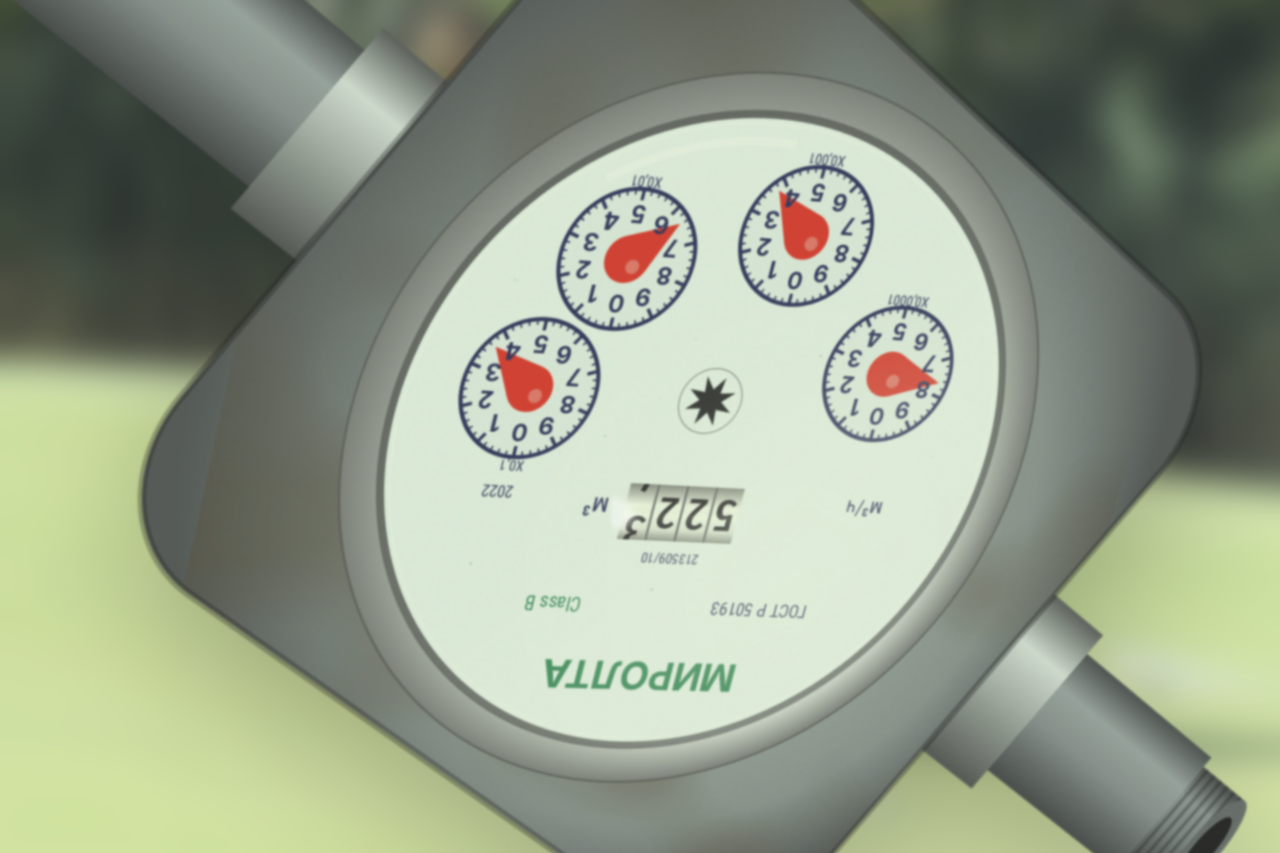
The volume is 5223.3637
